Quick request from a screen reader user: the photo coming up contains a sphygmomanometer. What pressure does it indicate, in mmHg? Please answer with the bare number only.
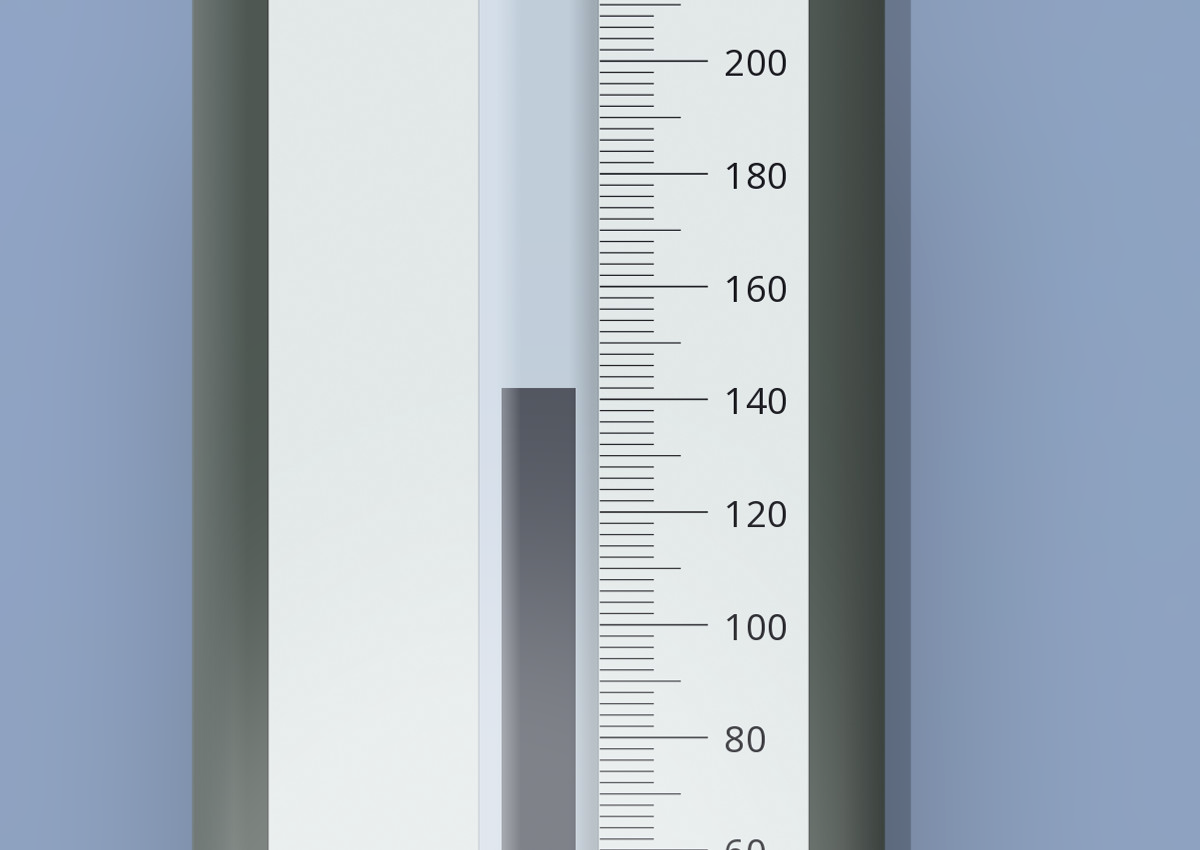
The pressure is 142
